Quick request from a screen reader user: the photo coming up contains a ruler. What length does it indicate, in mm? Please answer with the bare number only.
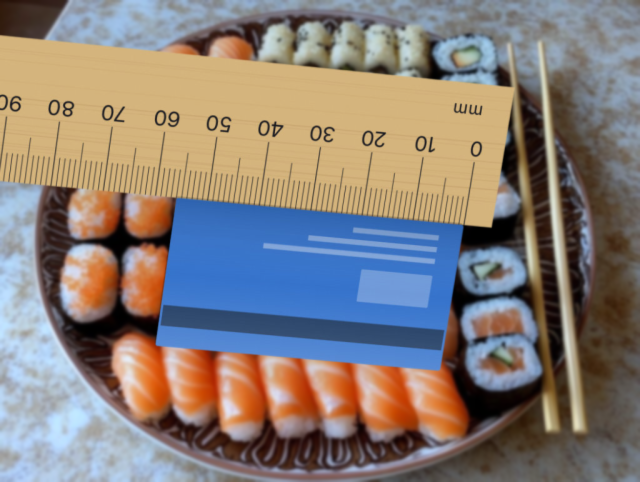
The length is 56
